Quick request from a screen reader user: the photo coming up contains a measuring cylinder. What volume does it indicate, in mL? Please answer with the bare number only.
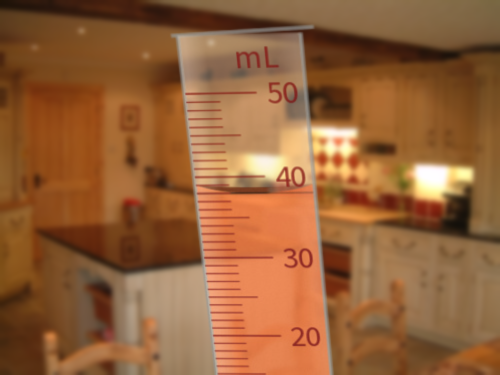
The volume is 38
